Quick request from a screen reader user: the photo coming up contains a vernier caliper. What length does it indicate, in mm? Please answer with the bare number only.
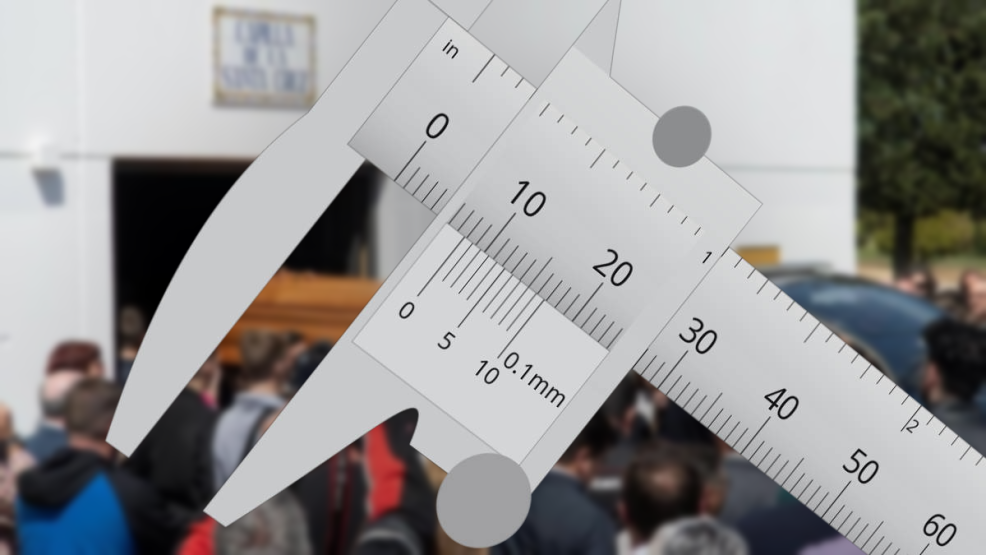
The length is 7.8
